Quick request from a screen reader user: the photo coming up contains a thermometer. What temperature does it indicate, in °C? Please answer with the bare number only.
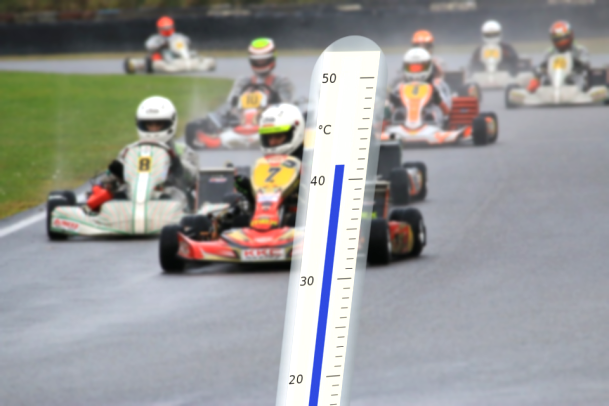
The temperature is 41.5
